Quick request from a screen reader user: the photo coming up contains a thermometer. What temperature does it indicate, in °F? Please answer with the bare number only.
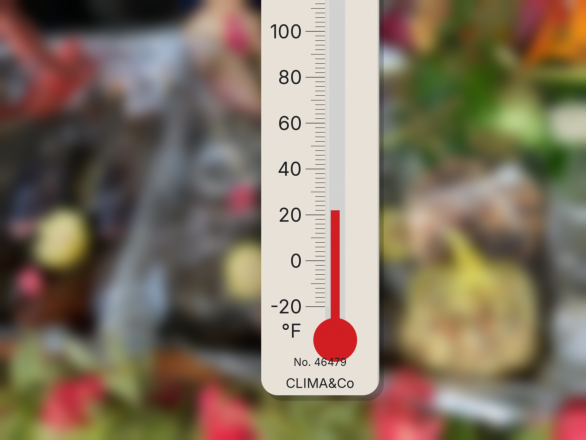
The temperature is 22
